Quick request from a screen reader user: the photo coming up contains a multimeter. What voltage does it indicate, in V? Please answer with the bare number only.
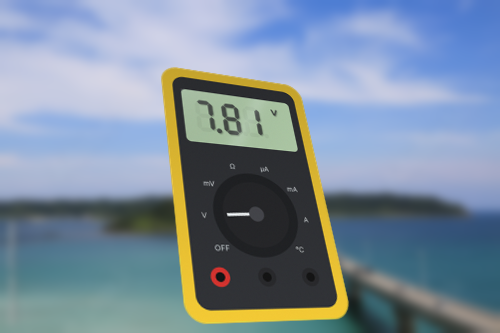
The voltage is 7.81
